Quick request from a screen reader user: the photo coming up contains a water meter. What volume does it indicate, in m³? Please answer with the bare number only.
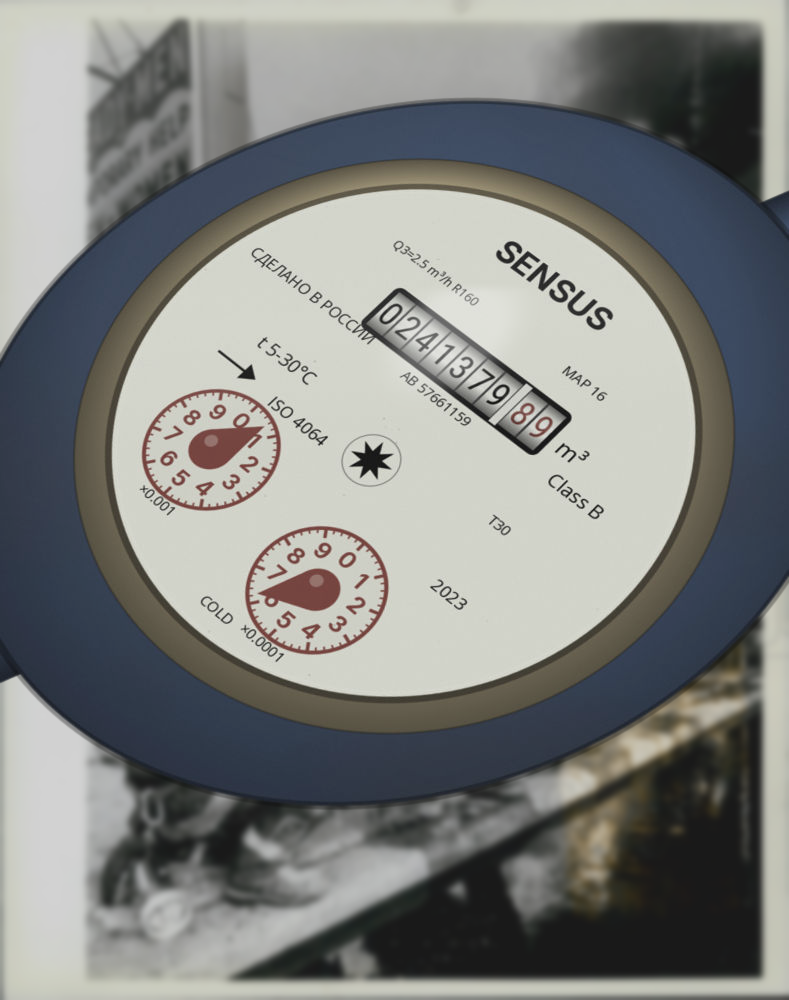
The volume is 241379.8906
